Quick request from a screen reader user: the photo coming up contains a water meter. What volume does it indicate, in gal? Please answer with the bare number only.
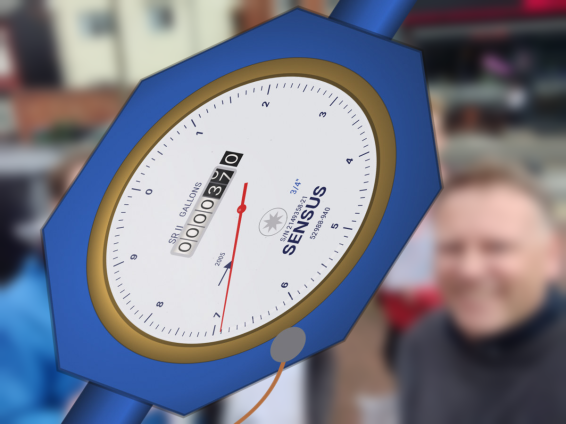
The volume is 366.9
